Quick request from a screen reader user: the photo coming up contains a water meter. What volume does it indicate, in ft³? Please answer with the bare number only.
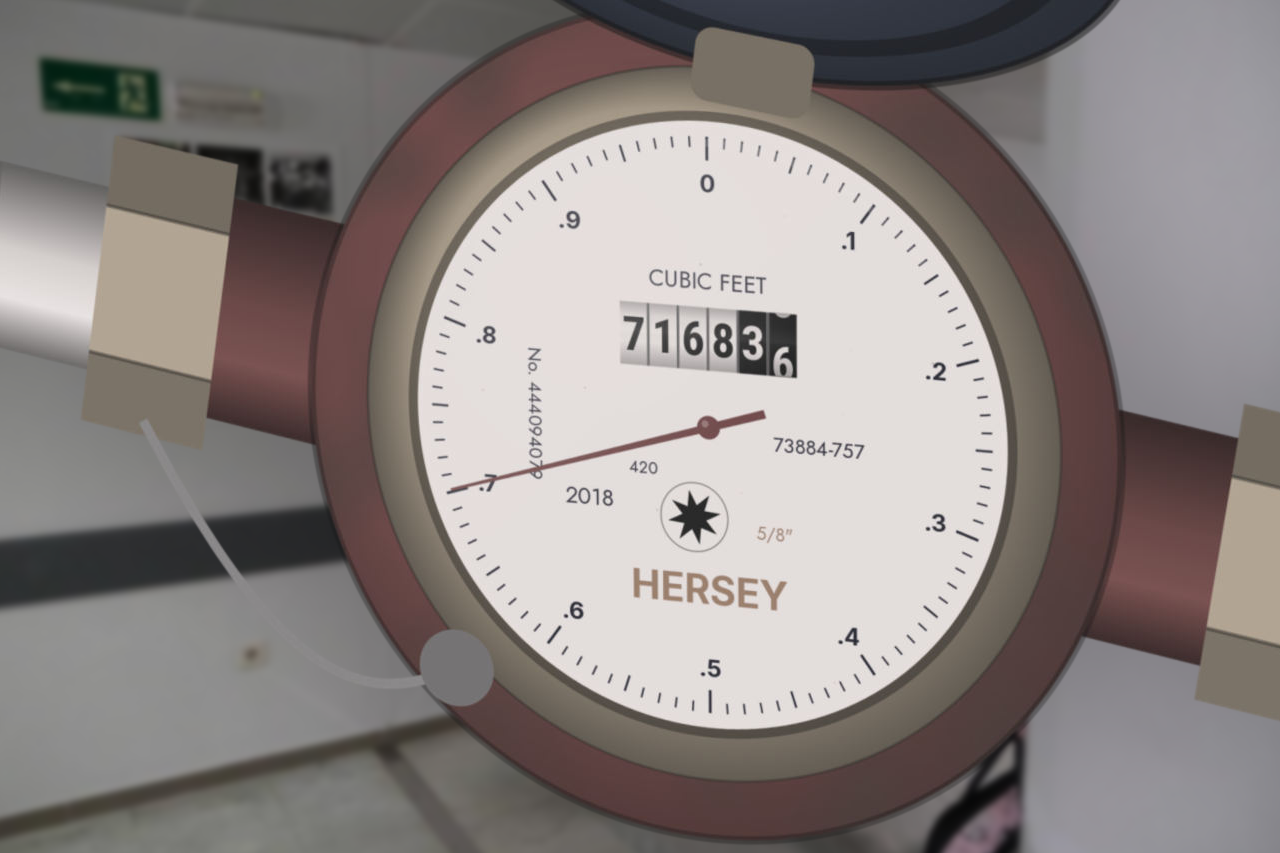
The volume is 716835.70
